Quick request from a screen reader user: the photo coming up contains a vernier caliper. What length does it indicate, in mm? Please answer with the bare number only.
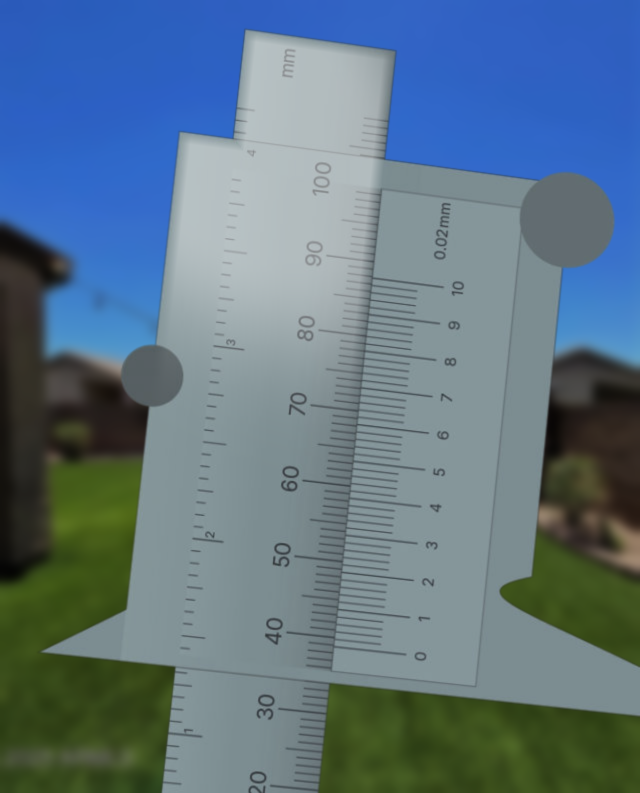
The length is 38.8
